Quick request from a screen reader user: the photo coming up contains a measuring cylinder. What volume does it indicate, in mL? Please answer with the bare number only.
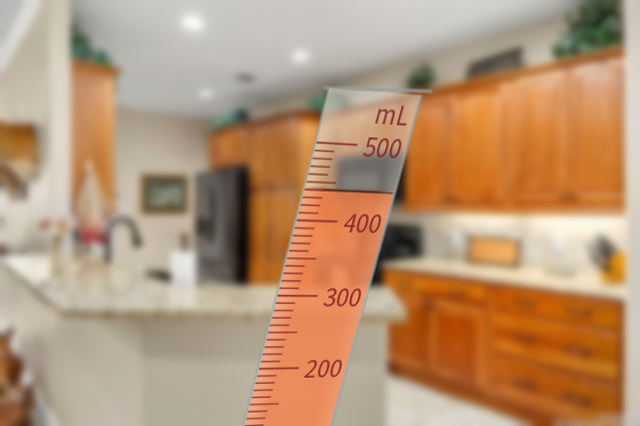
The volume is 440
